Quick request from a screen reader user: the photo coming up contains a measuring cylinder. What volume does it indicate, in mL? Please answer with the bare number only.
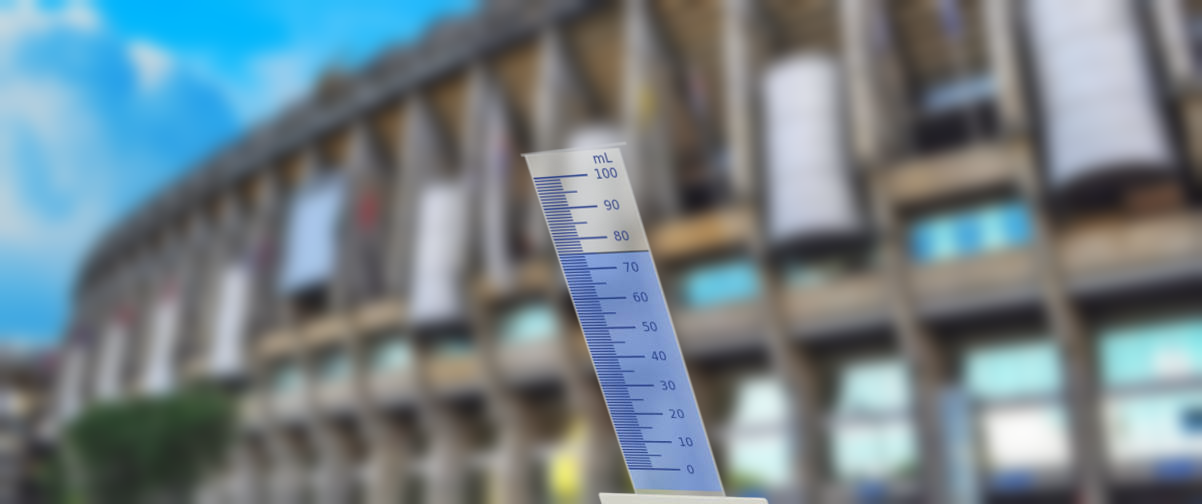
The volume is 75
